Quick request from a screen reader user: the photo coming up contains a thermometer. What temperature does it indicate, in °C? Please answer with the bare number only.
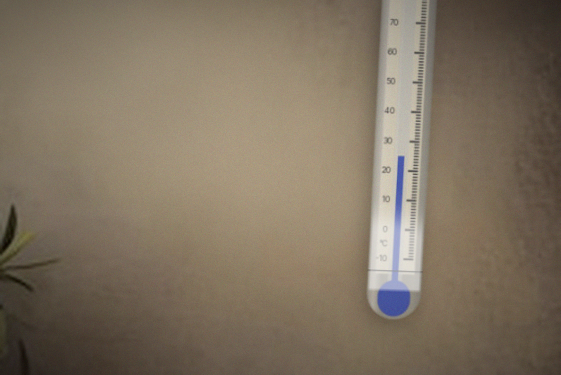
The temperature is 25
